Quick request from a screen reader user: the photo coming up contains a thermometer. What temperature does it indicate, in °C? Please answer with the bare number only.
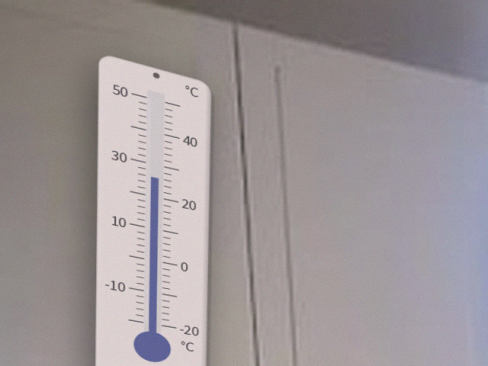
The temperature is 26
